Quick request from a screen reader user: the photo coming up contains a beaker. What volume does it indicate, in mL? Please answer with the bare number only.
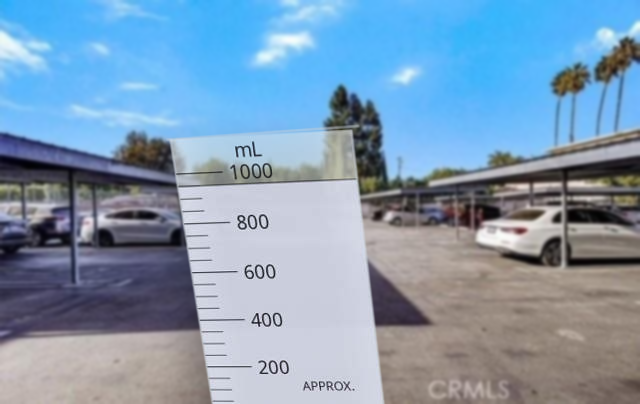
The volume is 950
